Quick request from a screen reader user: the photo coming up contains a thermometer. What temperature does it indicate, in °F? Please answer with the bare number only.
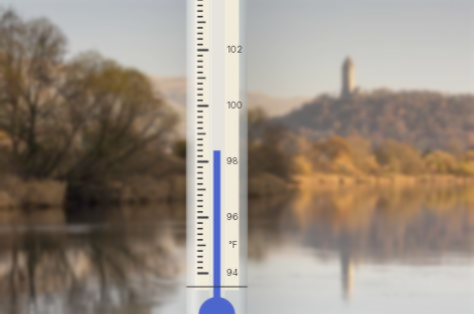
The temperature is 98.4
